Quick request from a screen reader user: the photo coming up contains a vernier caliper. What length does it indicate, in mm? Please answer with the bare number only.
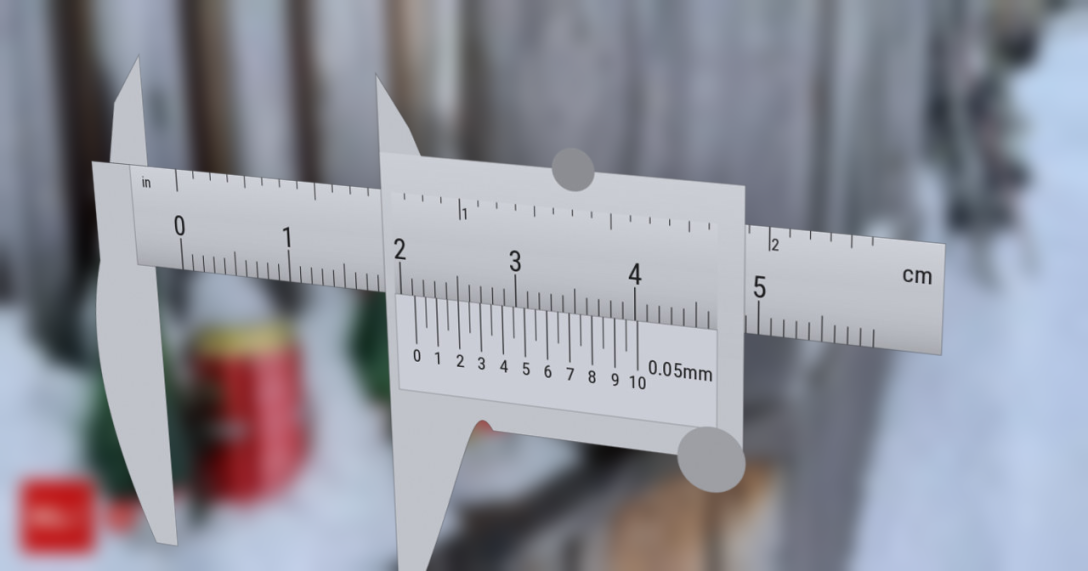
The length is 21.2
